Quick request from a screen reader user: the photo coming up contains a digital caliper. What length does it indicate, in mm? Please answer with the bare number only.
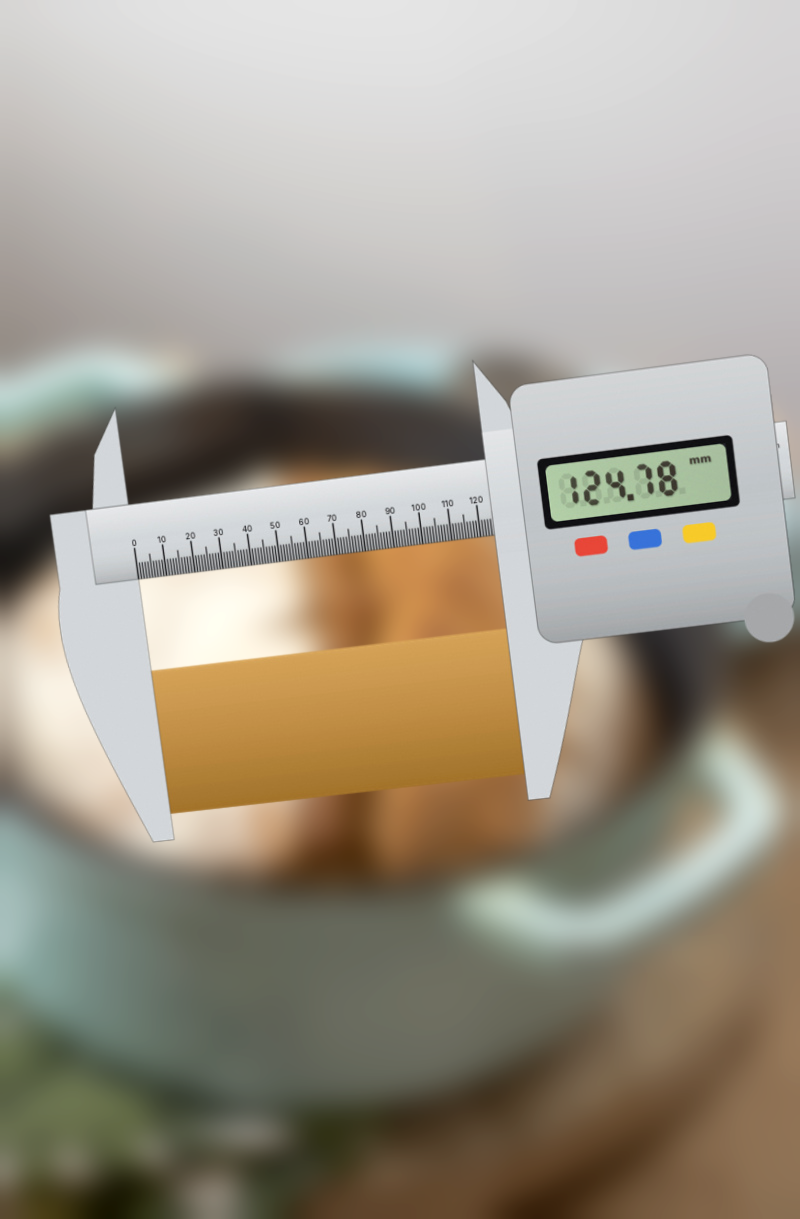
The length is 124.78
